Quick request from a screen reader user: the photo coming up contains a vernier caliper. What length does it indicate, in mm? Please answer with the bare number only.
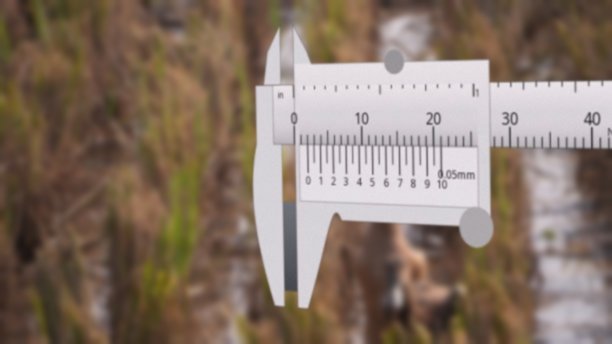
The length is 2.0
